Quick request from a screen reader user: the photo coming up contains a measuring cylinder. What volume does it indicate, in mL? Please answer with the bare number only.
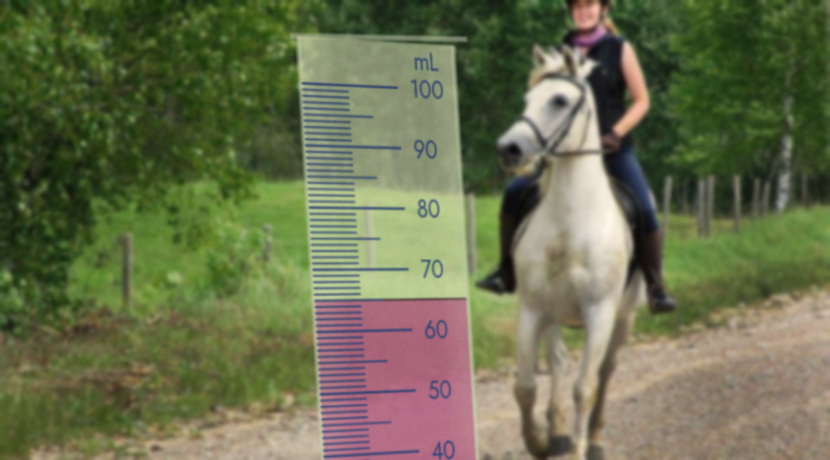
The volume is 65
